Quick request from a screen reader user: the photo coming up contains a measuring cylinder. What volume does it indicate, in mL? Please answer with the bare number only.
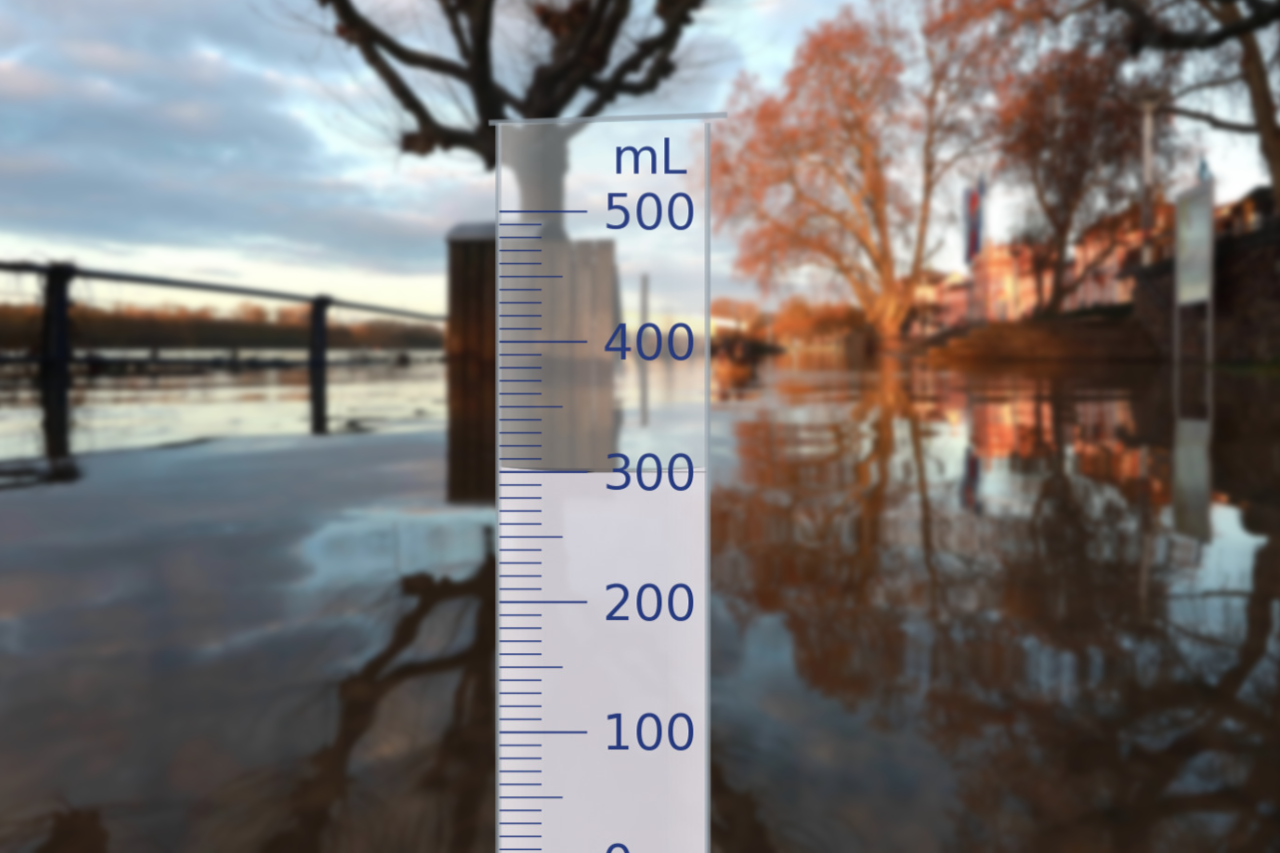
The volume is 300
